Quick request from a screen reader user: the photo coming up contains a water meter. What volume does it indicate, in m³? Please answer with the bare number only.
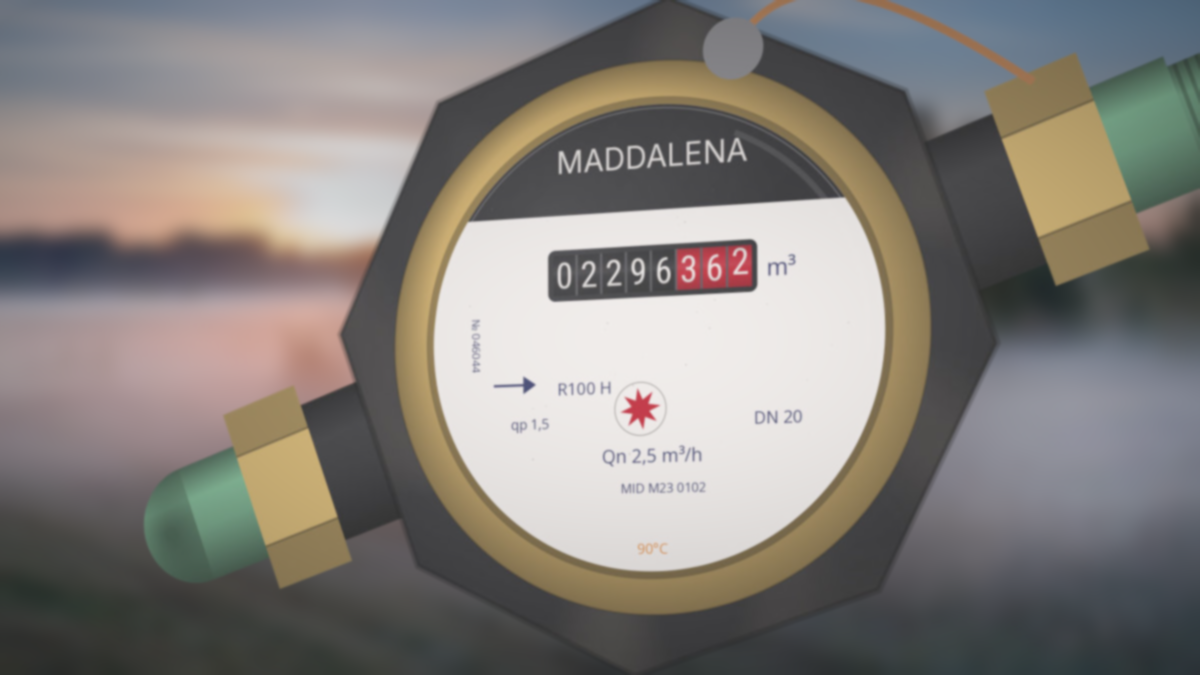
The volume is 2296.362
